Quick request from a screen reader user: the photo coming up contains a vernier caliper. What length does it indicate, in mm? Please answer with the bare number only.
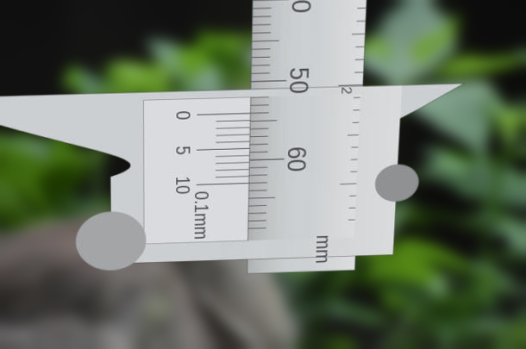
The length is 54.0
